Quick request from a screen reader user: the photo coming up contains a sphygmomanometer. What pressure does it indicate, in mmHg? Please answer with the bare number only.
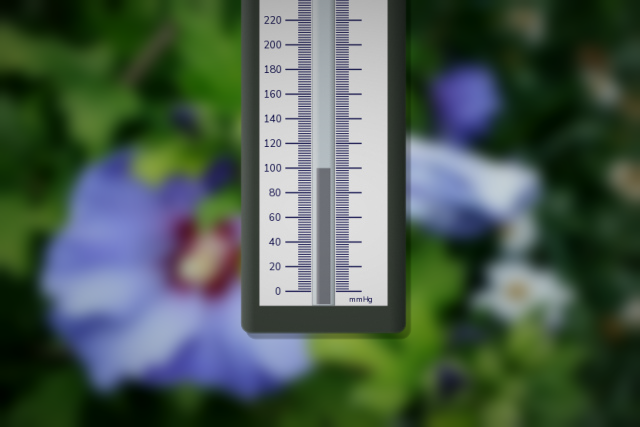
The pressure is 100
